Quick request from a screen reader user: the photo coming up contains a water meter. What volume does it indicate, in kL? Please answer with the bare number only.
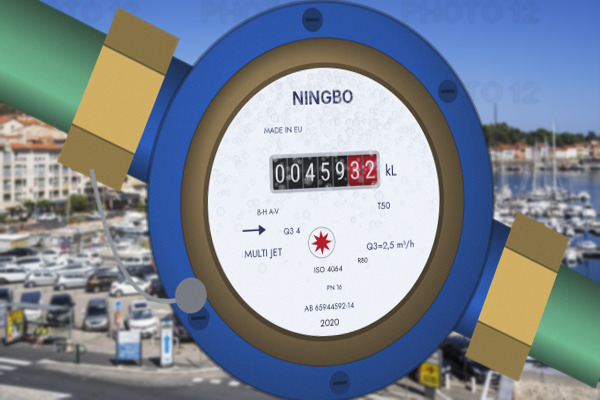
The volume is 459.32
